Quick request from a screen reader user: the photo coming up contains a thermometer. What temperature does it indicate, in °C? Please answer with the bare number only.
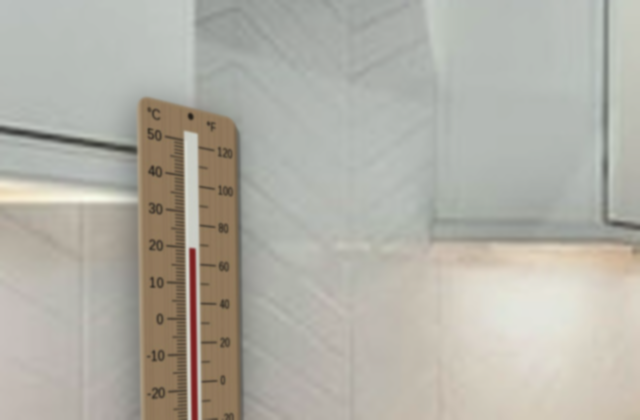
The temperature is 20
